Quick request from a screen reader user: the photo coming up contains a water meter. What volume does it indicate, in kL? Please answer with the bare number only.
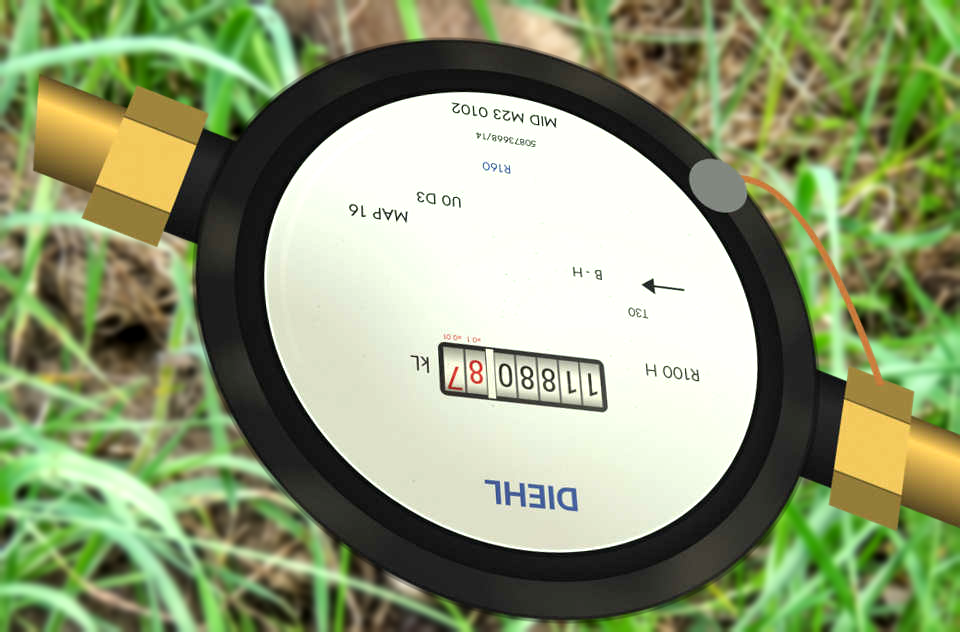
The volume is 11880.87
